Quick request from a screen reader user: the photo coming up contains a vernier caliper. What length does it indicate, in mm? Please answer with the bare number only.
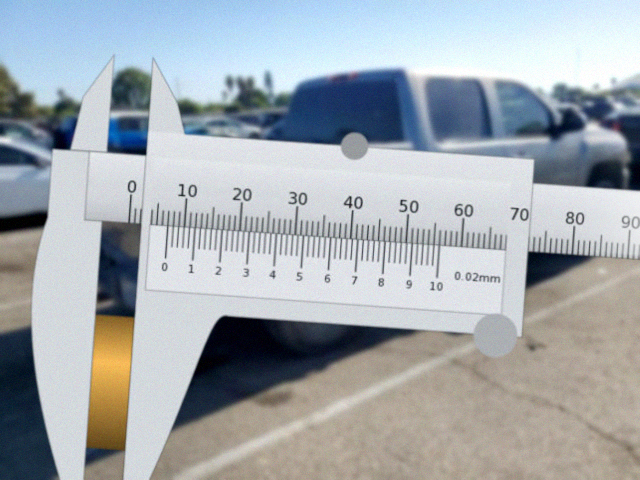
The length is 7.0
